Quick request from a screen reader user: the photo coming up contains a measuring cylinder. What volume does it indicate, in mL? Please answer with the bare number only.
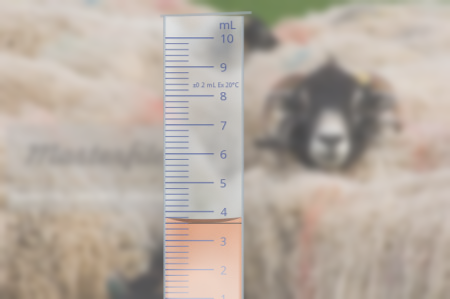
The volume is 3.6
